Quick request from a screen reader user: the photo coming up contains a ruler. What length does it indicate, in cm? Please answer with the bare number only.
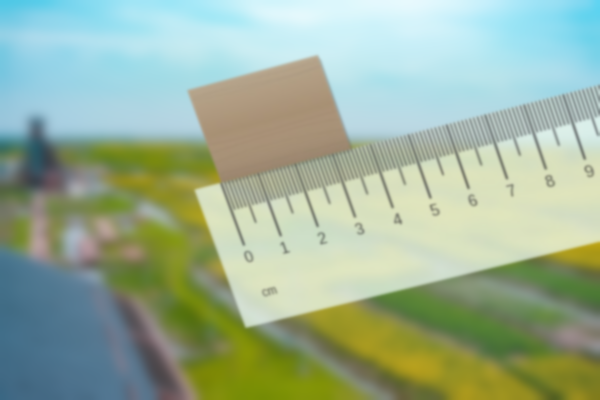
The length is 3.5
